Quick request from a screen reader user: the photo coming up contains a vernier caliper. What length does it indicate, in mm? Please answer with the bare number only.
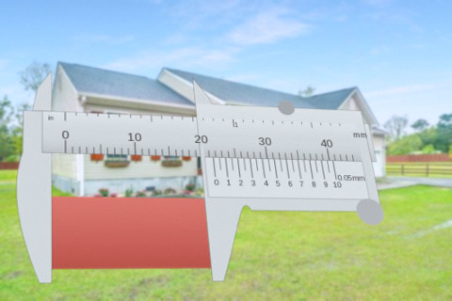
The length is 21.6
